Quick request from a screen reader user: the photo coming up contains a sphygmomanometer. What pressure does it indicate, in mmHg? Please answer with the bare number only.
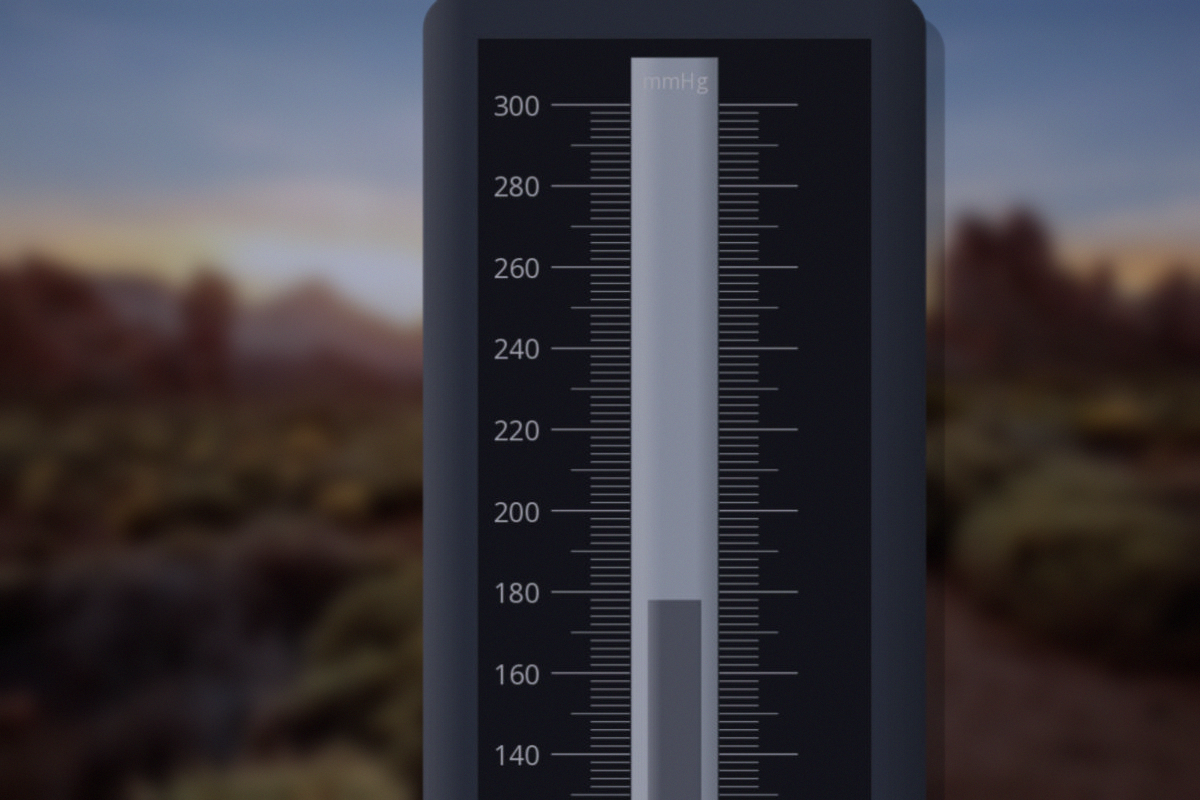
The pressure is 178
